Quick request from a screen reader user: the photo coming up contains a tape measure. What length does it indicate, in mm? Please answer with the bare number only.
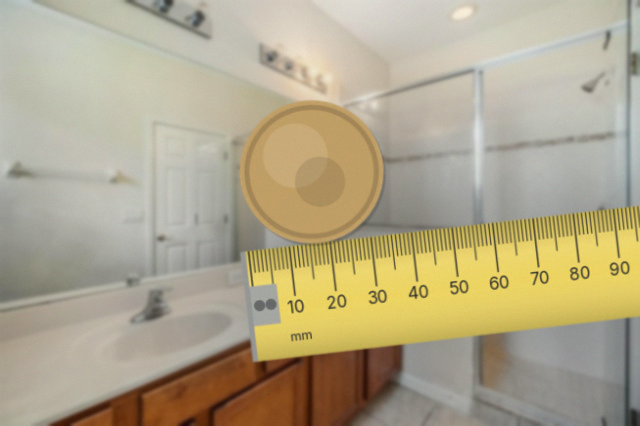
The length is 35
